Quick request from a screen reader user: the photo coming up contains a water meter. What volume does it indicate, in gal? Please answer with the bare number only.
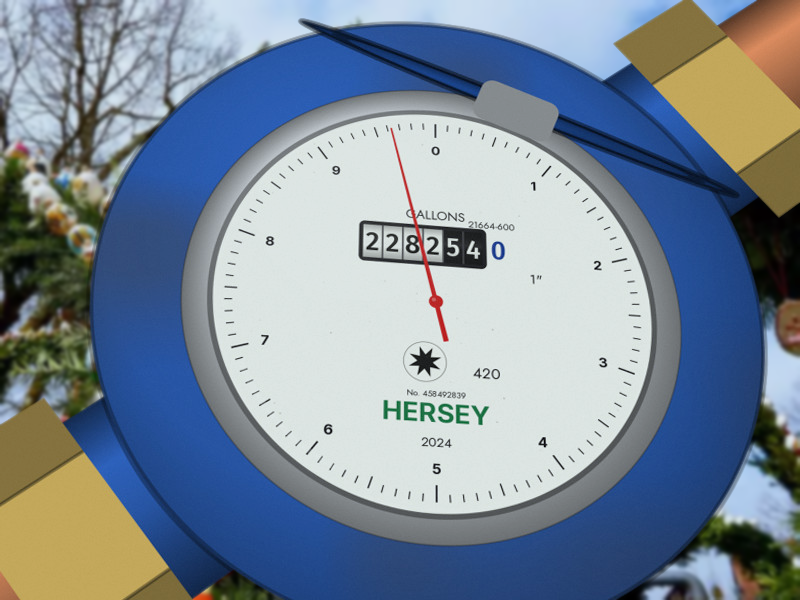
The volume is 2282539.6
